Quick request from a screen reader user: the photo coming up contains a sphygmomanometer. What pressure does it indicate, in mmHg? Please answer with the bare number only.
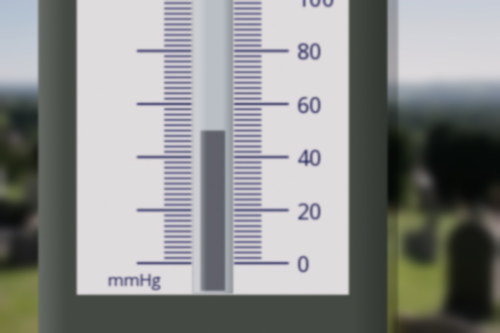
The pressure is 50
